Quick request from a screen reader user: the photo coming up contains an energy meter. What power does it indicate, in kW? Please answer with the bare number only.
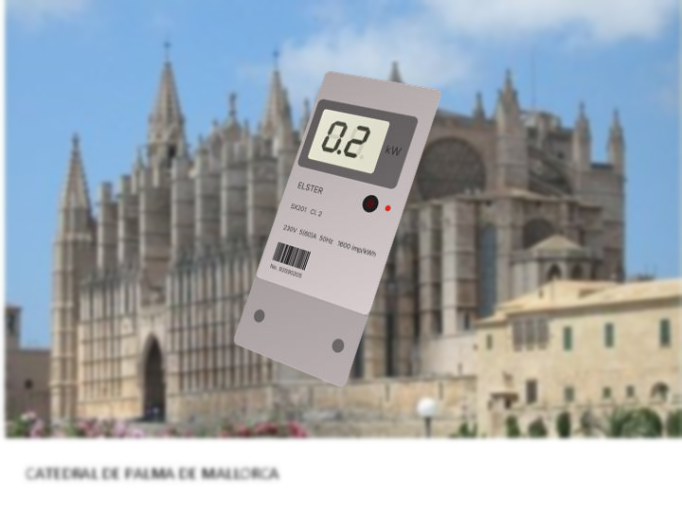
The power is 0.2
